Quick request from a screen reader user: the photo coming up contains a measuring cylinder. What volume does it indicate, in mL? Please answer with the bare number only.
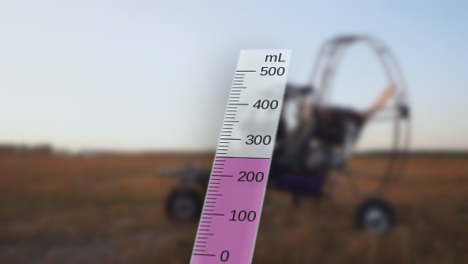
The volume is 250
